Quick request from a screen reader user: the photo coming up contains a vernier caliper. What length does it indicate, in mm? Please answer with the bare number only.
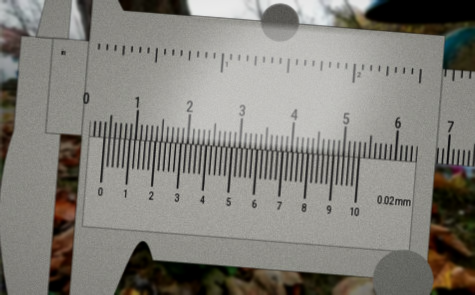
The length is 4.0
